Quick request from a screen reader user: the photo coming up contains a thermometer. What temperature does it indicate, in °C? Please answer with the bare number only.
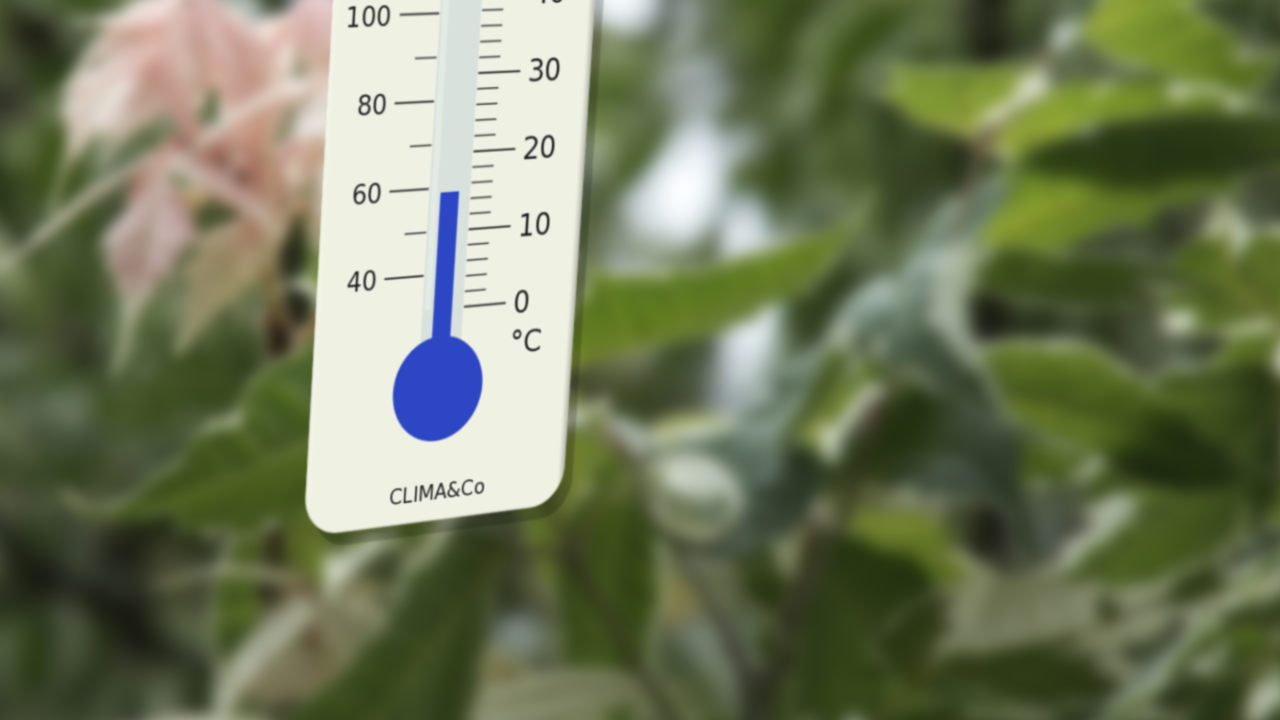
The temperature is 15
